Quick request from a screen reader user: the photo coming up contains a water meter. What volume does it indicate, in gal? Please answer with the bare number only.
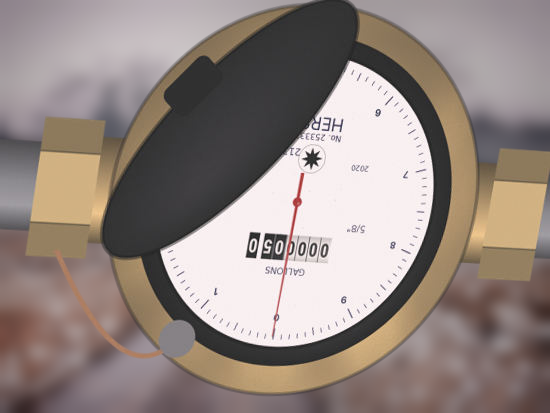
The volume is 50.0
